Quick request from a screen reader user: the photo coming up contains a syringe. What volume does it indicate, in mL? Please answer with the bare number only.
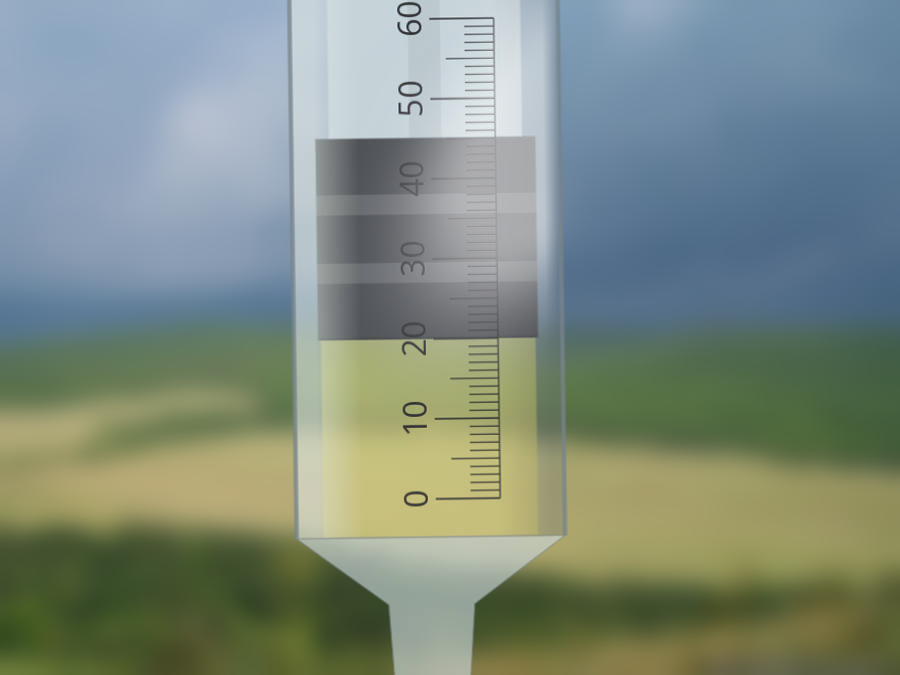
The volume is 20
